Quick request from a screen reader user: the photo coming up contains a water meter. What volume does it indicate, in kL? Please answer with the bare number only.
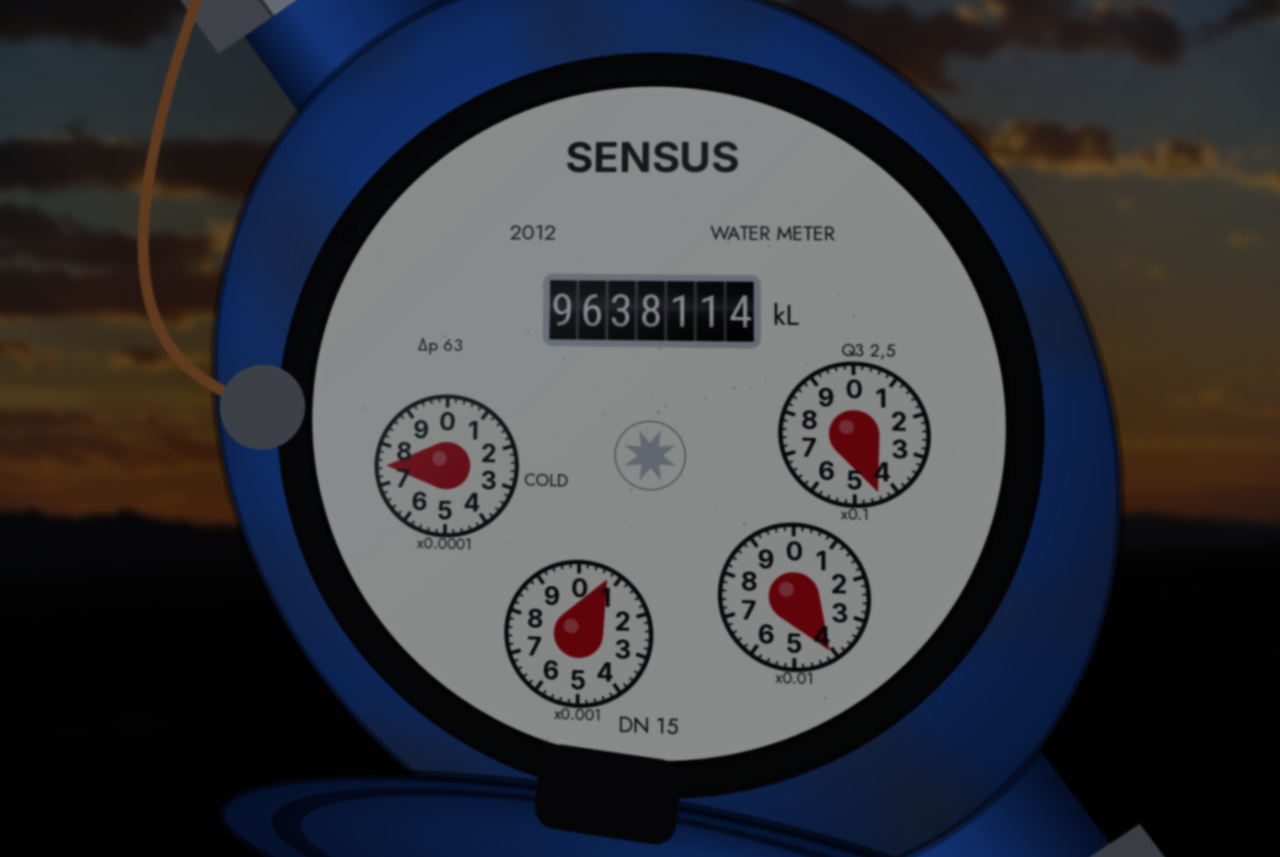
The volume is 9638114.4407
